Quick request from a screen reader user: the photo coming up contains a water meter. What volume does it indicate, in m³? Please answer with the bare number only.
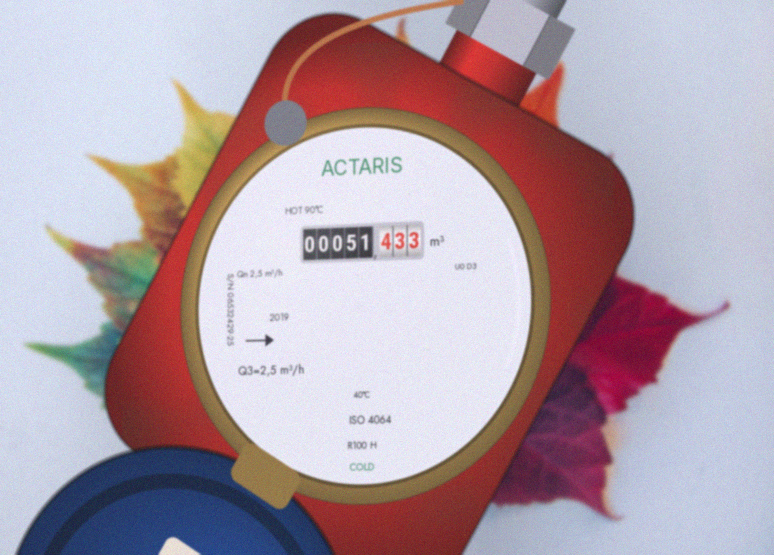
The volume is 51.433
